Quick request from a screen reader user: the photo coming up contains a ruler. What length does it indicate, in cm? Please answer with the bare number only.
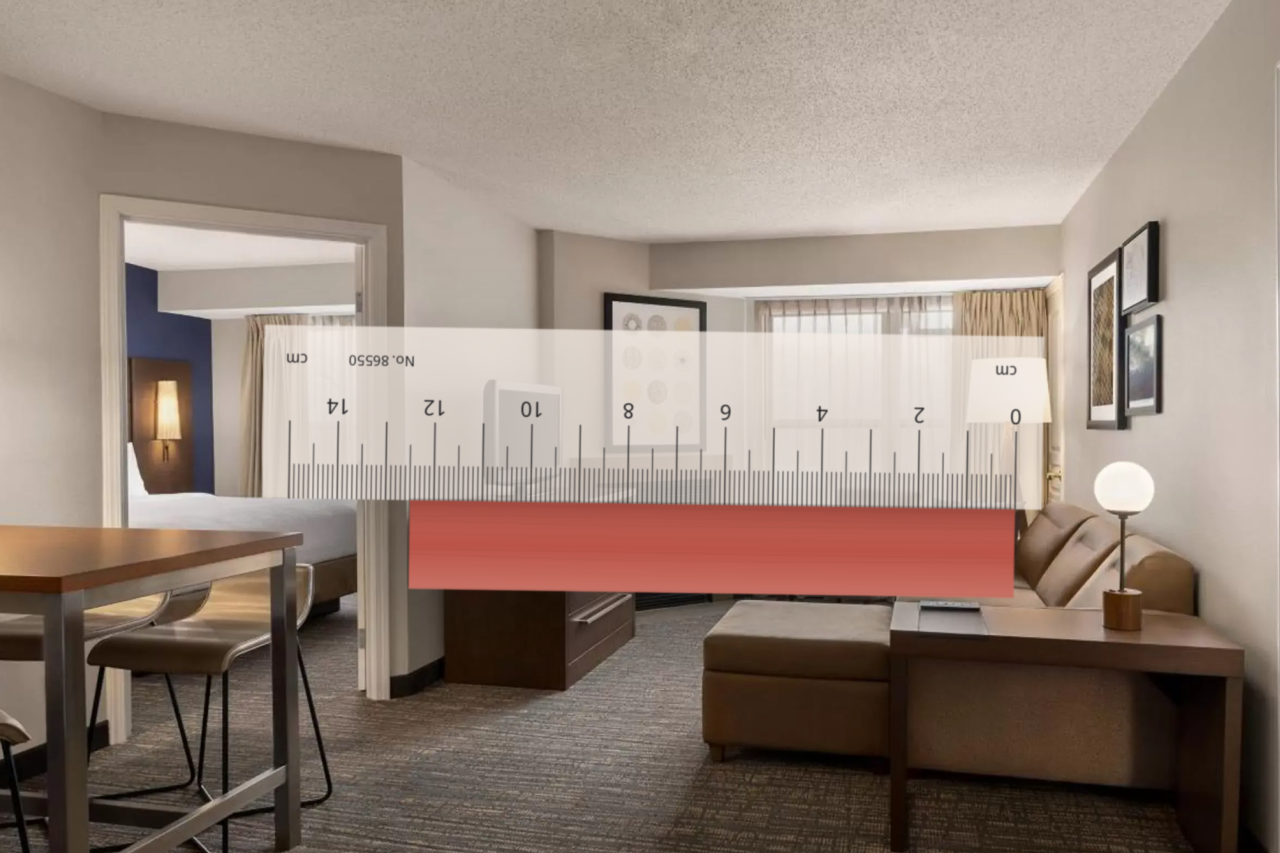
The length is 12.5
